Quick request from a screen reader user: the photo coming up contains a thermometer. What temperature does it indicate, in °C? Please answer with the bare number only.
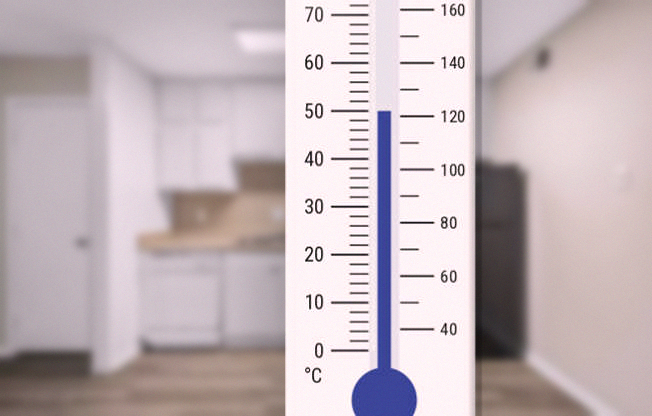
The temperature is 50
